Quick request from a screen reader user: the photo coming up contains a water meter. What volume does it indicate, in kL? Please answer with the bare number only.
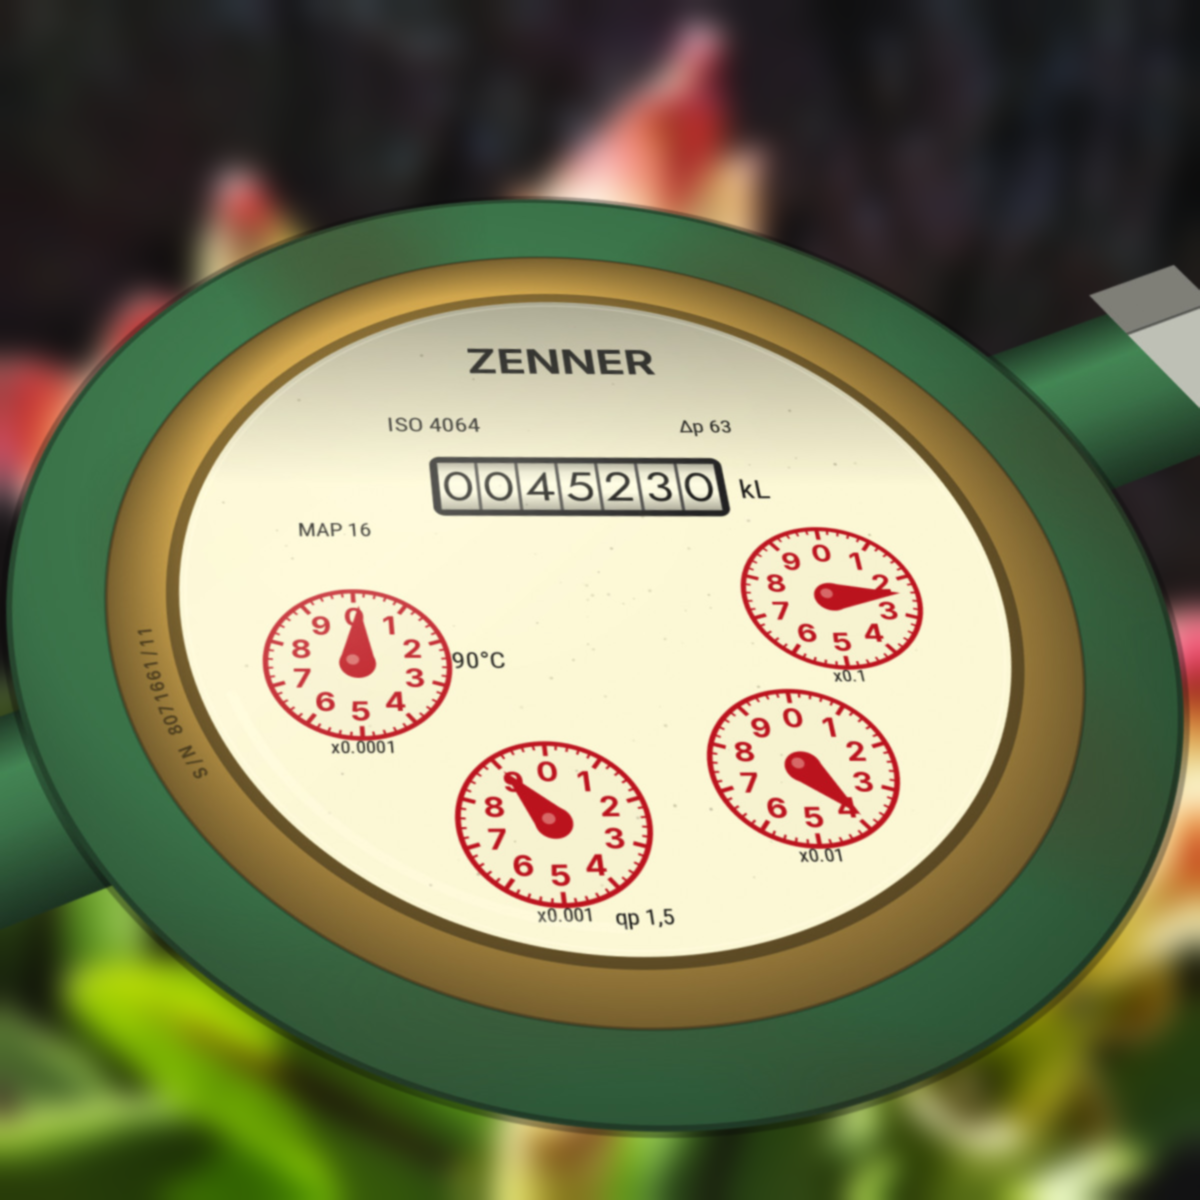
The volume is 45230.2390
